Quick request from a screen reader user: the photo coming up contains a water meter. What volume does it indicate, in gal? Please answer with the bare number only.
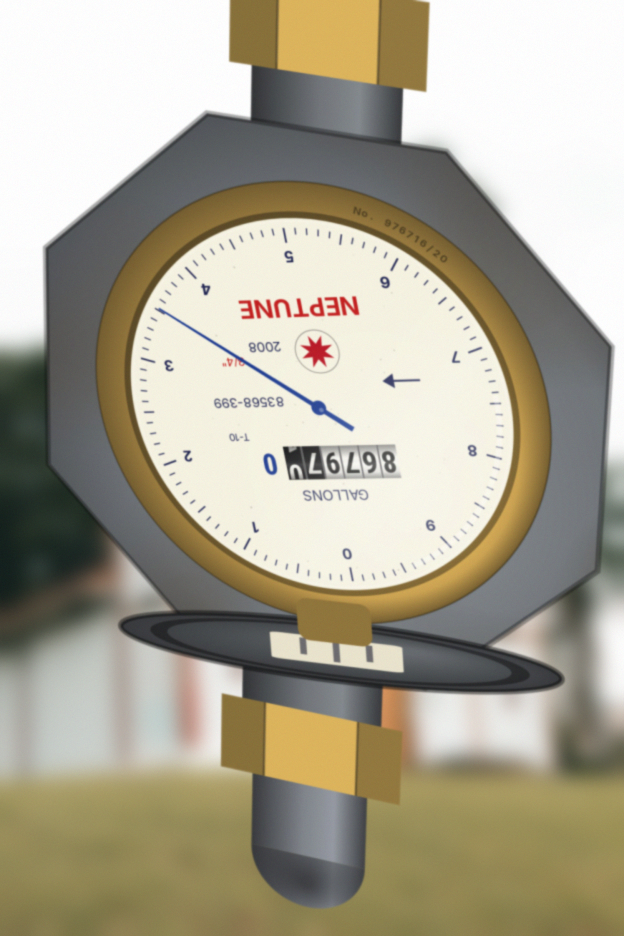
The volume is 8679703.5
